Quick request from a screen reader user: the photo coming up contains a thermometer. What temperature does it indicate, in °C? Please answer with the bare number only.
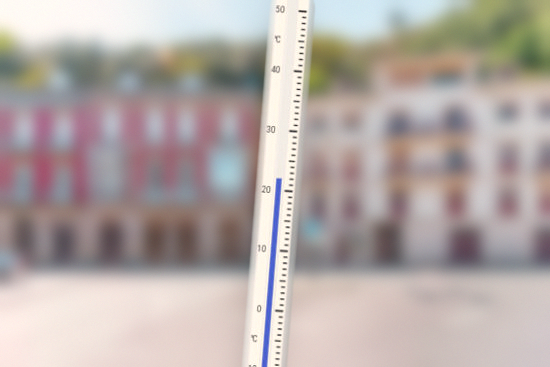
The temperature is 22
